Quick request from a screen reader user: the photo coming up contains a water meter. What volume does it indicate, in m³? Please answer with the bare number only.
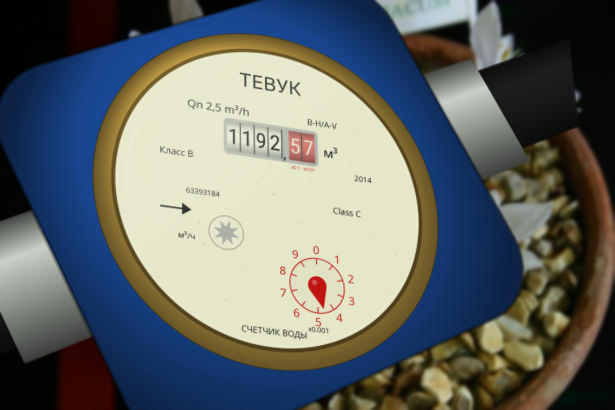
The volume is 1192.574
